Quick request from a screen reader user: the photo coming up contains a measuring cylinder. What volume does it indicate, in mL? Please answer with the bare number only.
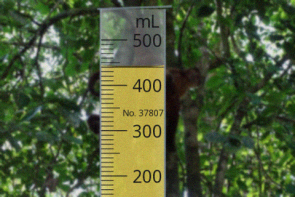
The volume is 440
